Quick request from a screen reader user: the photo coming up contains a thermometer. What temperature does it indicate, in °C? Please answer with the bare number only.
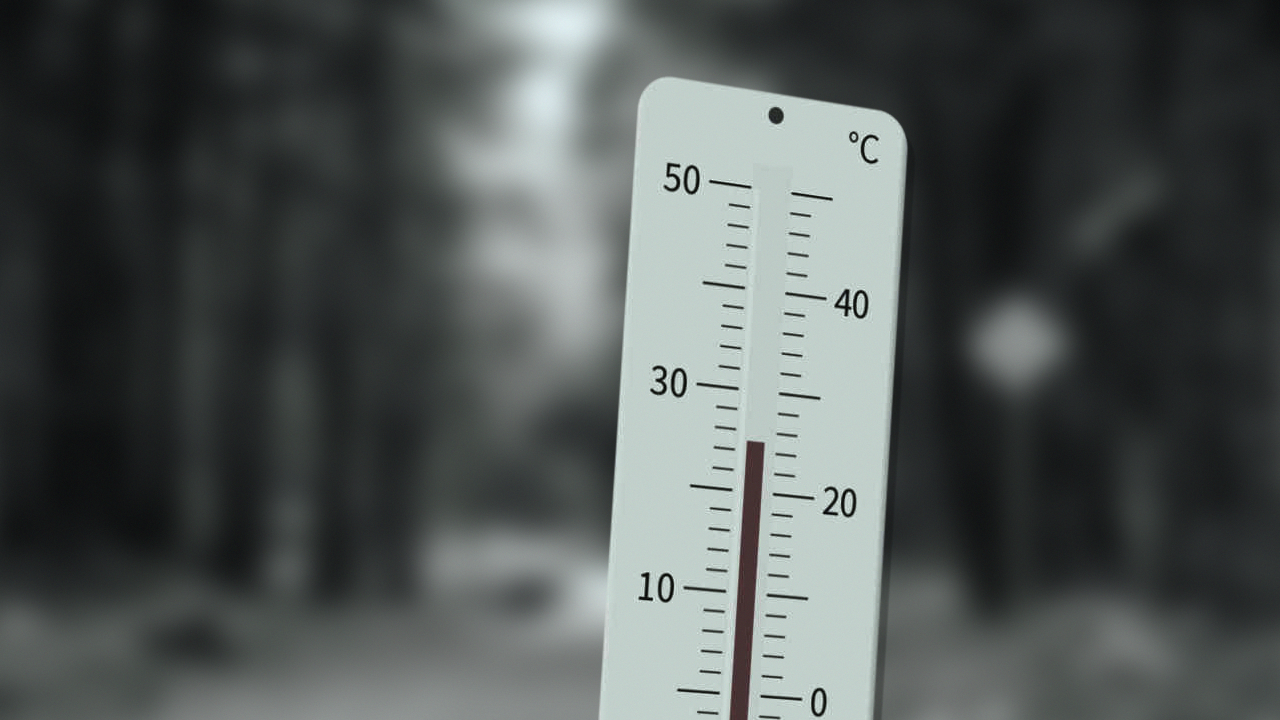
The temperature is 25
